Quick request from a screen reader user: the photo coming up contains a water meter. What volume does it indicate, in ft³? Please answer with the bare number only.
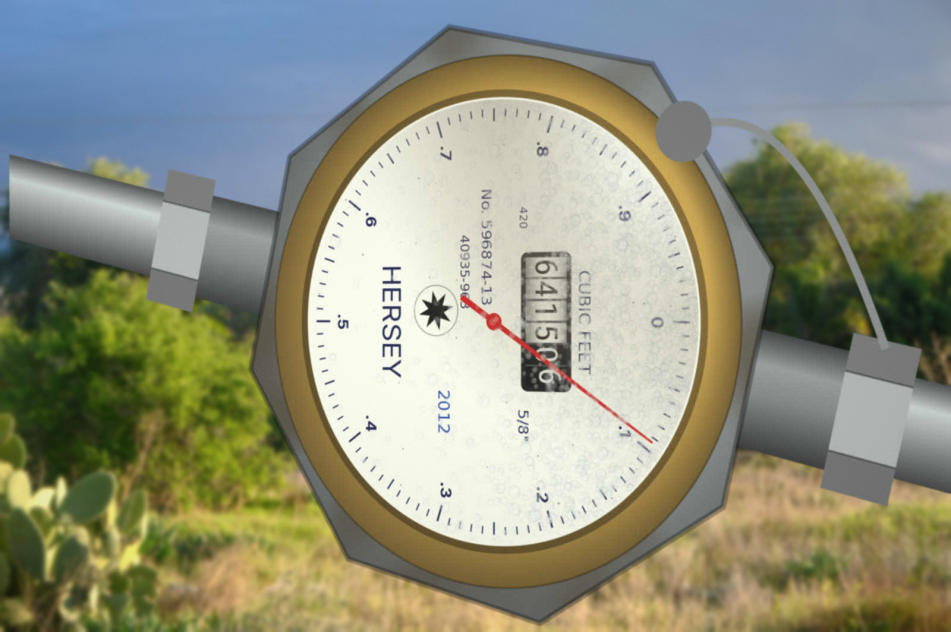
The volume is 641506.09
